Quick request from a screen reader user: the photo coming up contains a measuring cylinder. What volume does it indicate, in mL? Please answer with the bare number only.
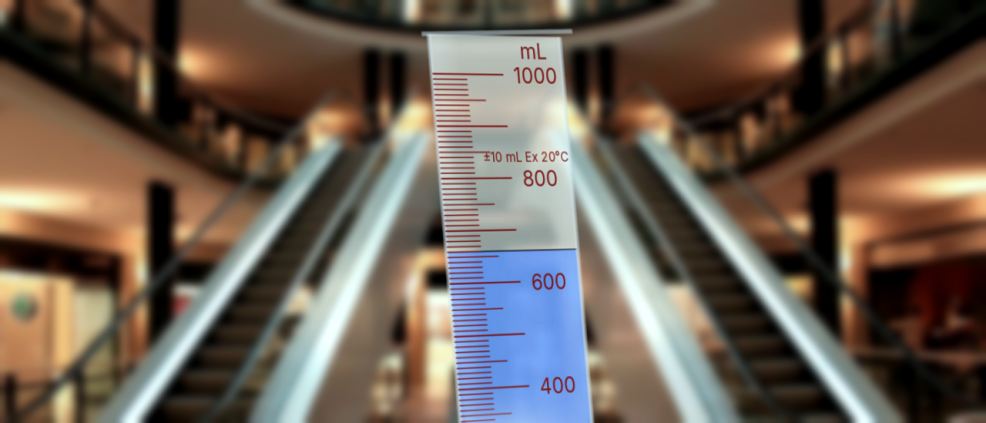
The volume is 660
